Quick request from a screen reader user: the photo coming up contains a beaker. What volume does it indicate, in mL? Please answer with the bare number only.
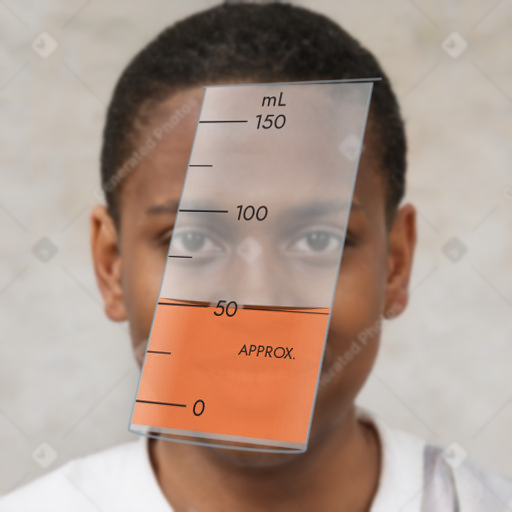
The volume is 50
